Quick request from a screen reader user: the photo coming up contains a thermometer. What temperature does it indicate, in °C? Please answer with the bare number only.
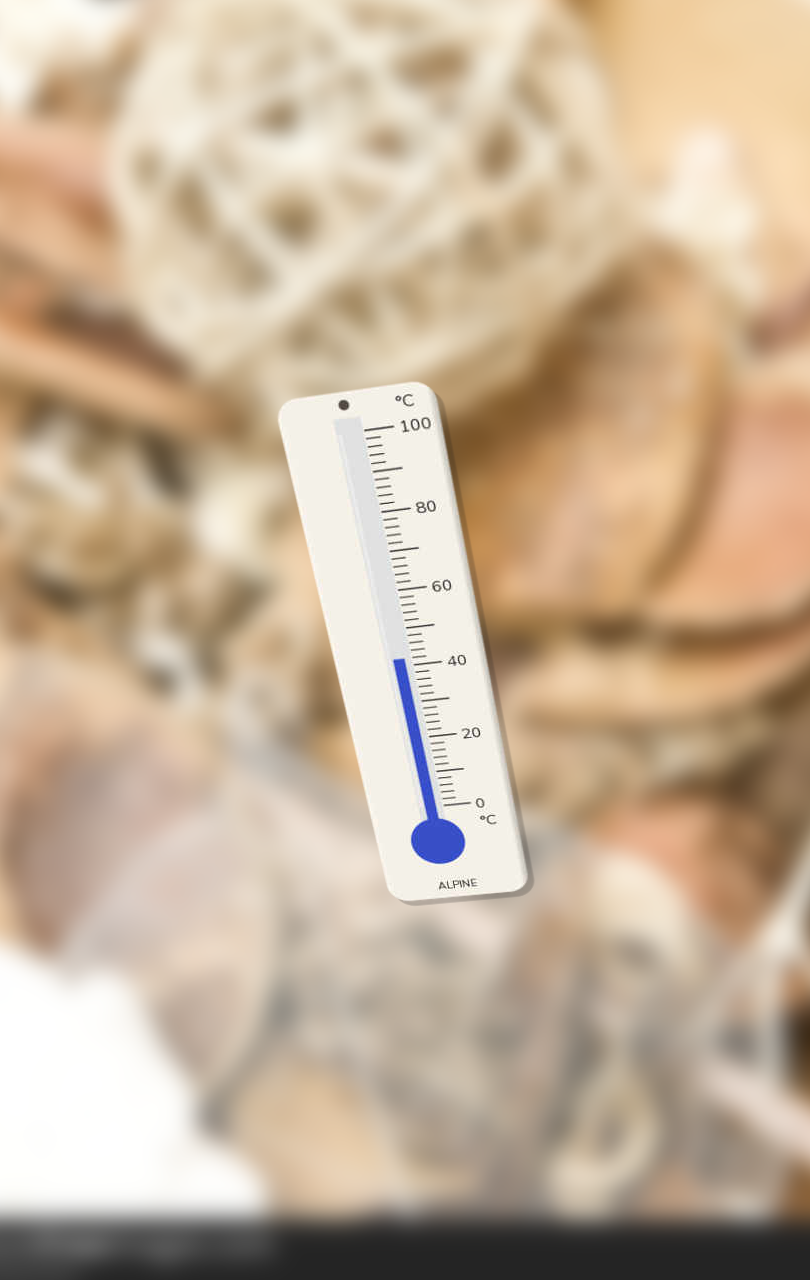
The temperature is 42
